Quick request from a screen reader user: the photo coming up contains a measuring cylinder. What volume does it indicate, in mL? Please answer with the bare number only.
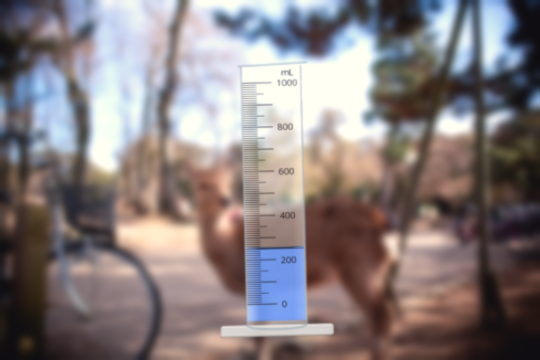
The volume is 250
